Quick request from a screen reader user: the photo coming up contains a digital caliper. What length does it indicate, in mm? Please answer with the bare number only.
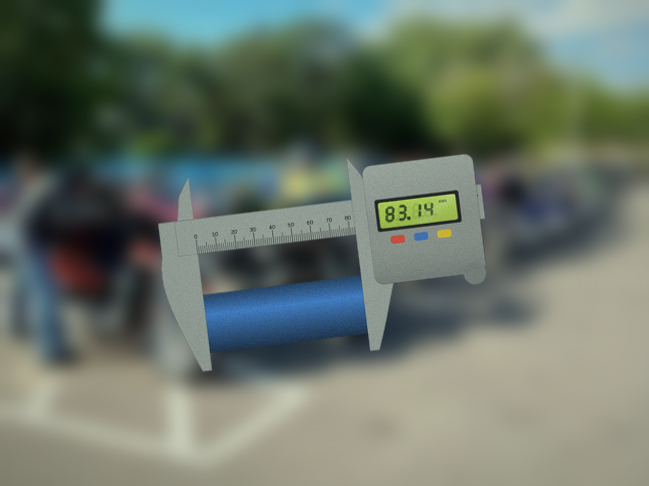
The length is 83.14
